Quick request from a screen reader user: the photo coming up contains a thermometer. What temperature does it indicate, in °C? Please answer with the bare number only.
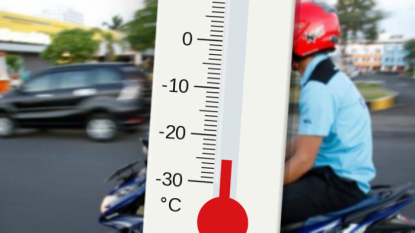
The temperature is -25
